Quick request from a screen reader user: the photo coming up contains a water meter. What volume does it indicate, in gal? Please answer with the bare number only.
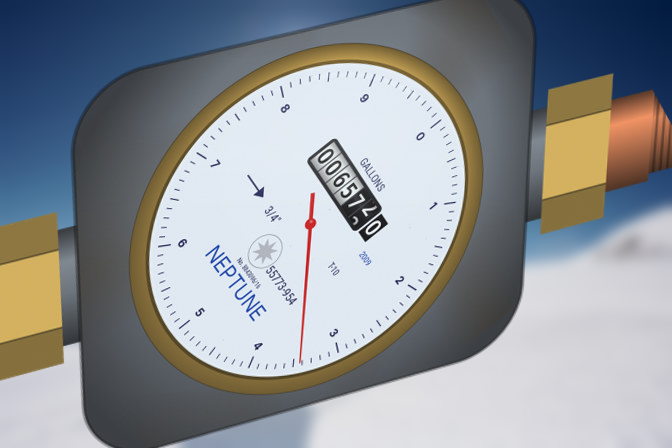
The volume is 65723.4
